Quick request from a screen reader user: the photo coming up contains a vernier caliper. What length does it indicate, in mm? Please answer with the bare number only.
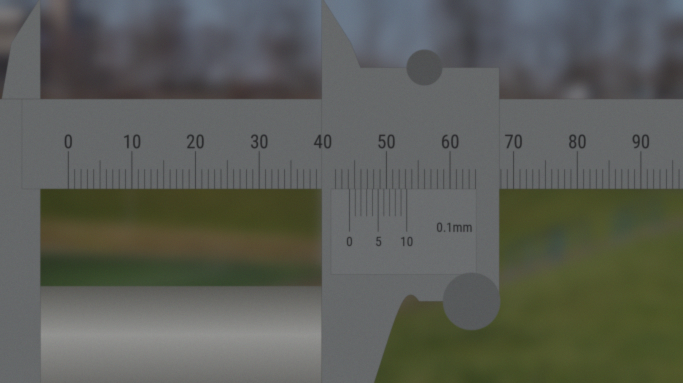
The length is 44.2
